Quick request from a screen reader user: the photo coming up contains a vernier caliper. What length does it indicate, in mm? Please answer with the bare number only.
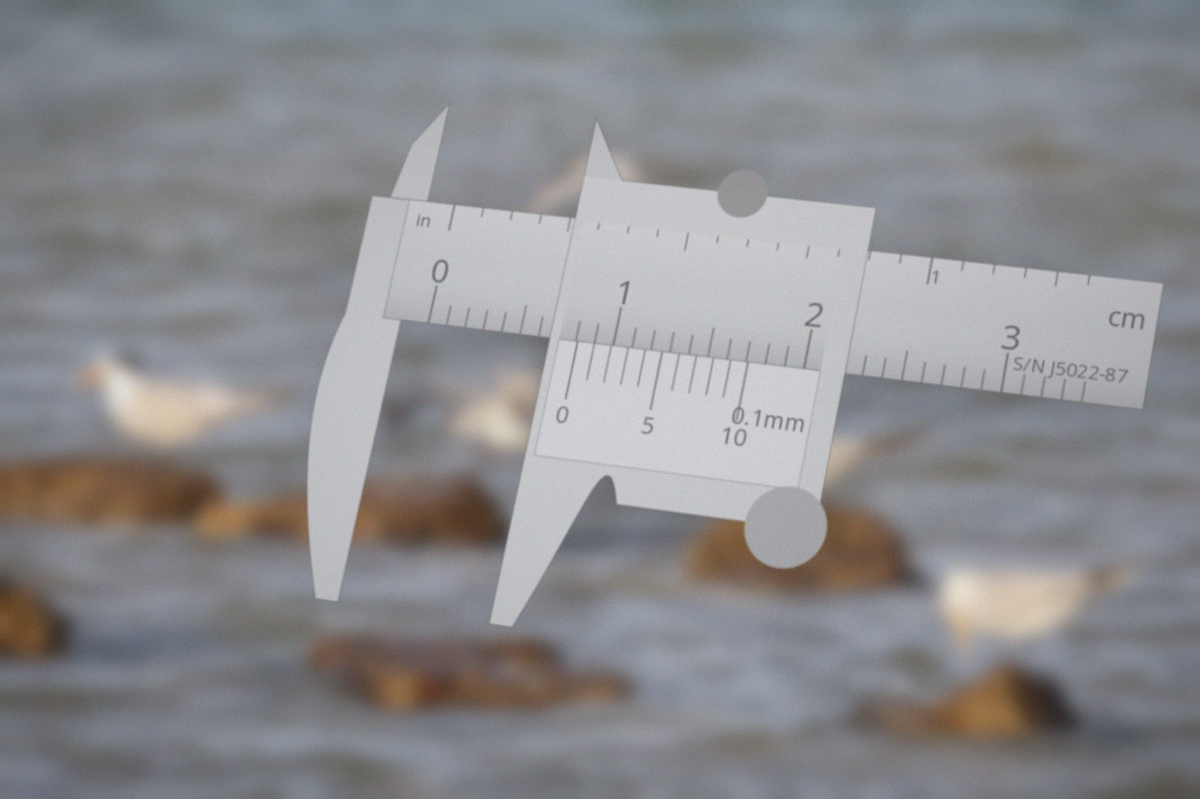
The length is 8.1
